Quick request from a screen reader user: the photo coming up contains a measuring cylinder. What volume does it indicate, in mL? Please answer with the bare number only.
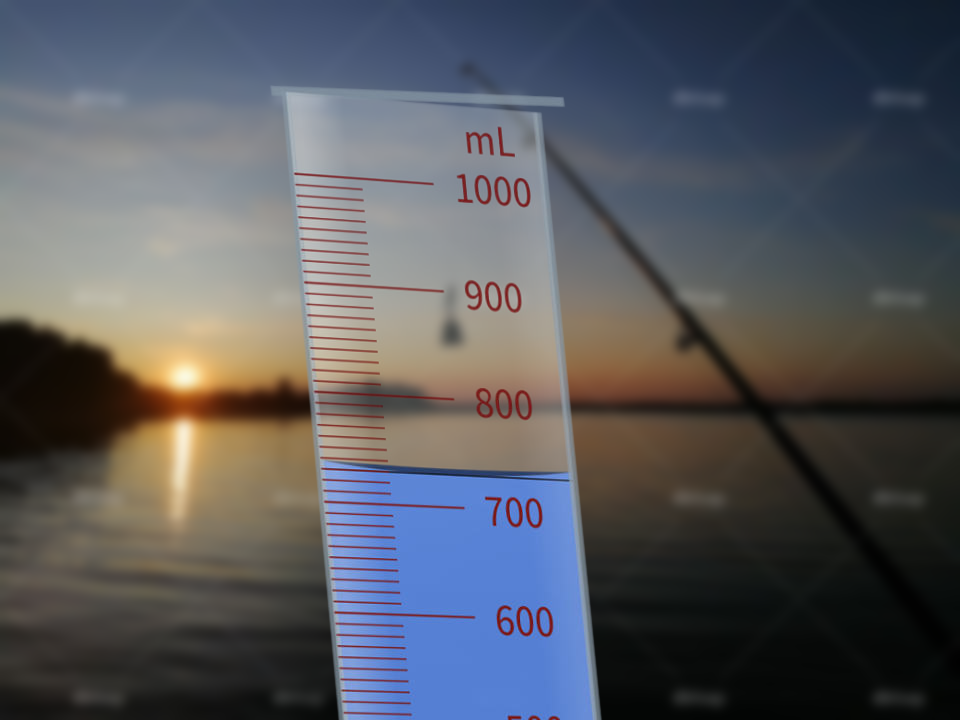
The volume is 730
